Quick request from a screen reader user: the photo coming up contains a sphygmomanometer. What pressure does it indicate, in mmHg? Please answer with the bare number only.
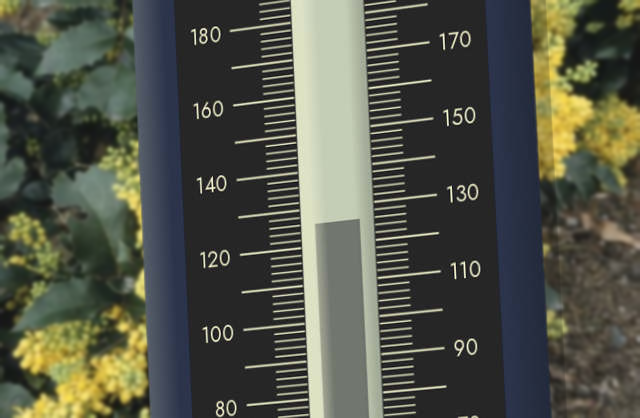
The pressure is 126
